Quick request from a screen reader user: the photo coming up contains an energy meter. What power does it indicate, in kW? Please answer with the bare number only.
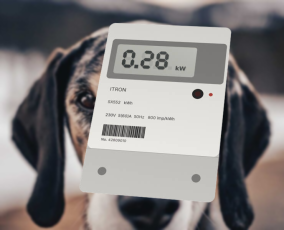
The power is 0.28
